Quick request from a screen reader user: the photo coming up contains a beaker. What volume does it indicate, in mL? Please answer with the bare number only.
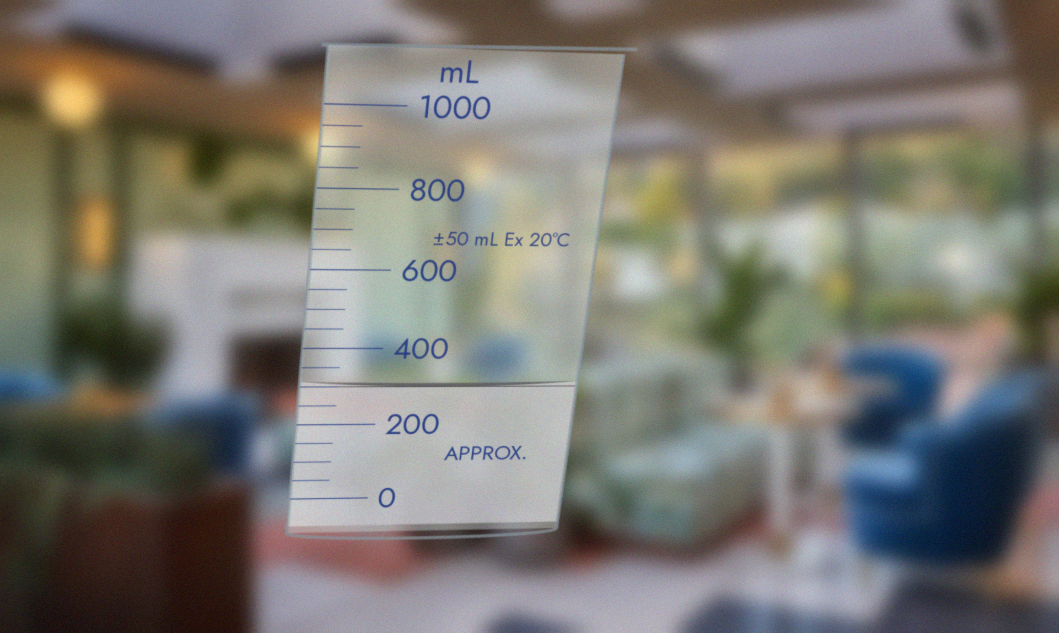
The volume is 300
